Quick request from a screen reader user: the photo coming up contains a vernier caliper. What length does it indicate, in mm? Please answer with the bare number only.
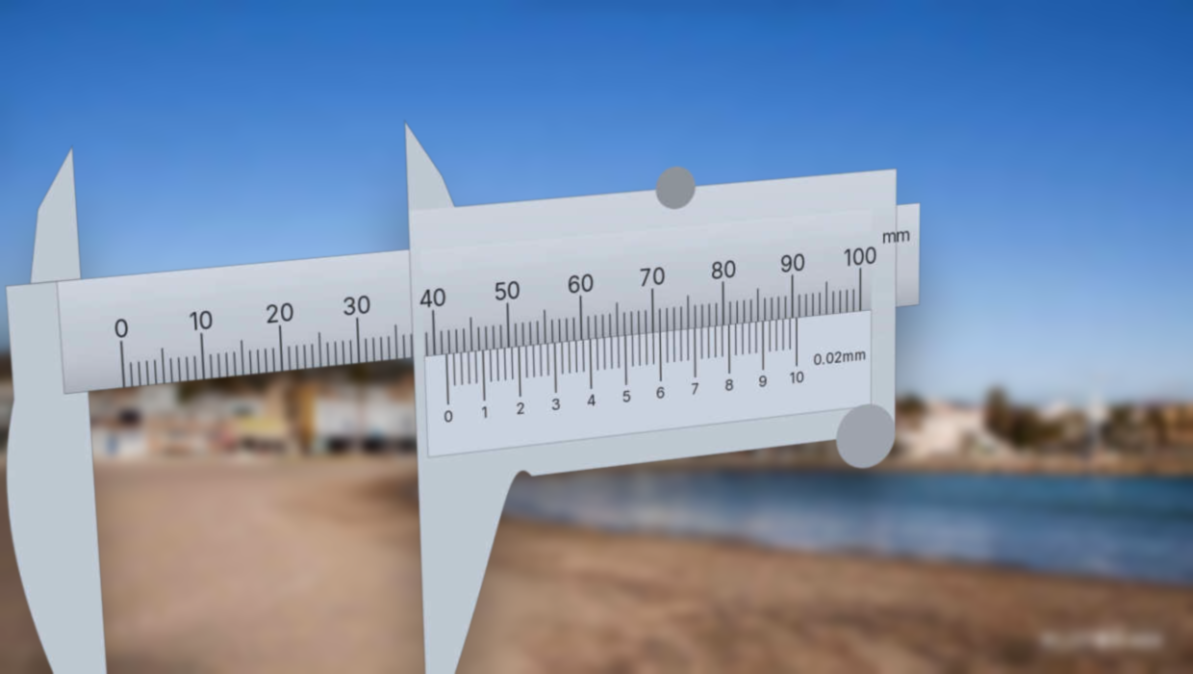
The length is 41.6
